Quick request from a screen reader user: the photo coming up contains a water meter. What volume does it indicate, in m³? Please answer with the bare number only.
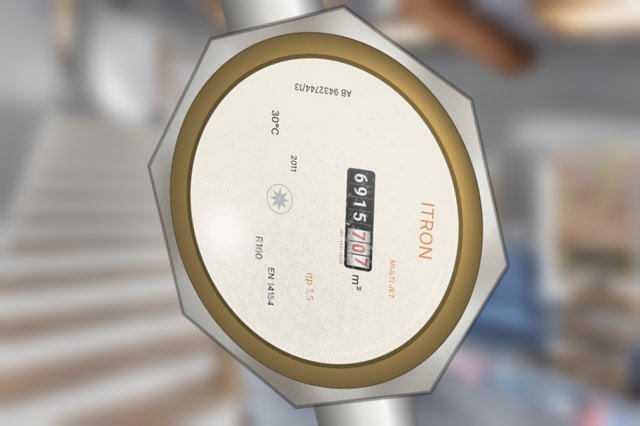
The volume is 6915.707
